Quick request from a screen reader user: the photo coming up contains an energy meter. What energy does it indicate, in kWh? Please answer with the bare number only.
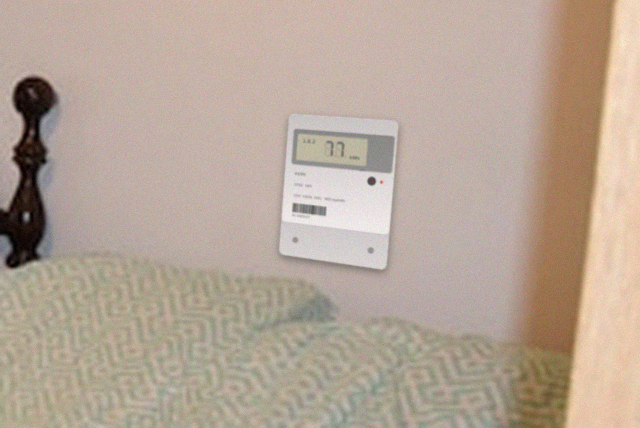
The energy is 77
